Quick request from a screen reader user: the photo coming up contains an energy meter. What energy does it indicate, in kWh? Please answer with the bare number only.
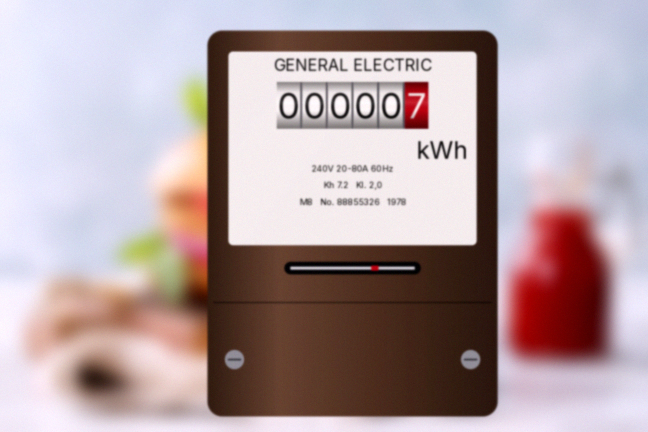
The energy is 0.7
